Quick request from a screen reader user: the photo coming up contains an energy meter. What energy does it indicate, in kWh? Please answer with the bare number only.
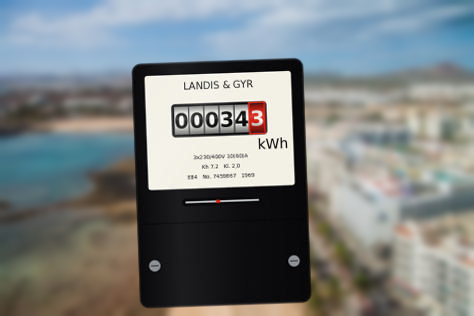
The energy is 34.3
